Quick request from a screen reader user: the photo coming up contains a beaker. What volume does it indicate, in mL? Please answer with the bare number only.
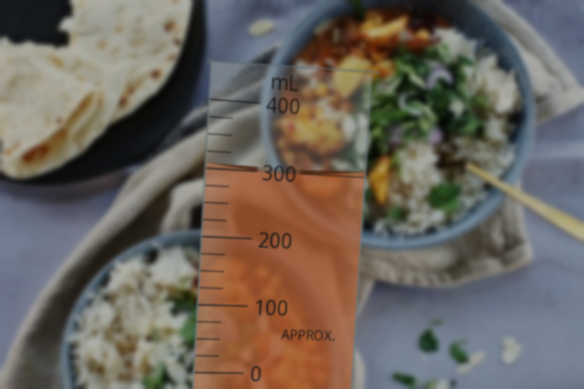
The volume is 300
